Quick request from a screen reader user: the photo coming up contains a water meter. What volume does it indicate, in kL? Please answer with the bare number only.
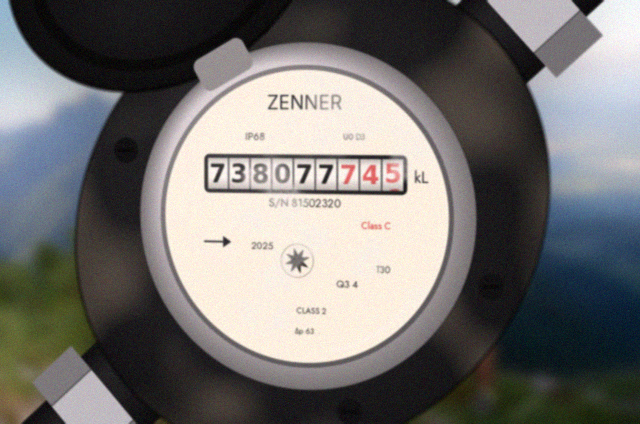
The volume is 738077.745
